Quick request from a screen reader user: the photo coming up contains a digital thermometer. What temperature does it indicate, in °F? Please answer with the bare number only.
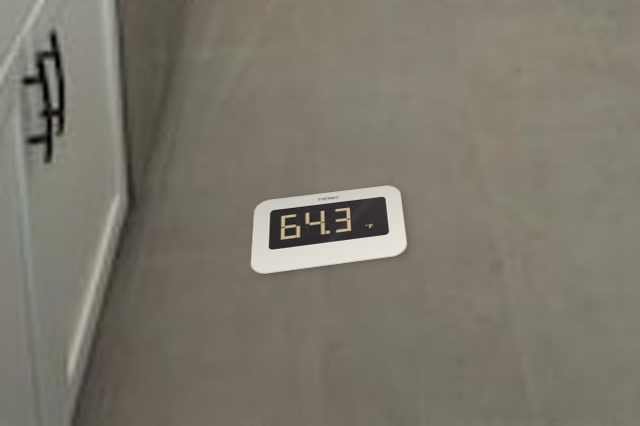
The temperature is 64.3
